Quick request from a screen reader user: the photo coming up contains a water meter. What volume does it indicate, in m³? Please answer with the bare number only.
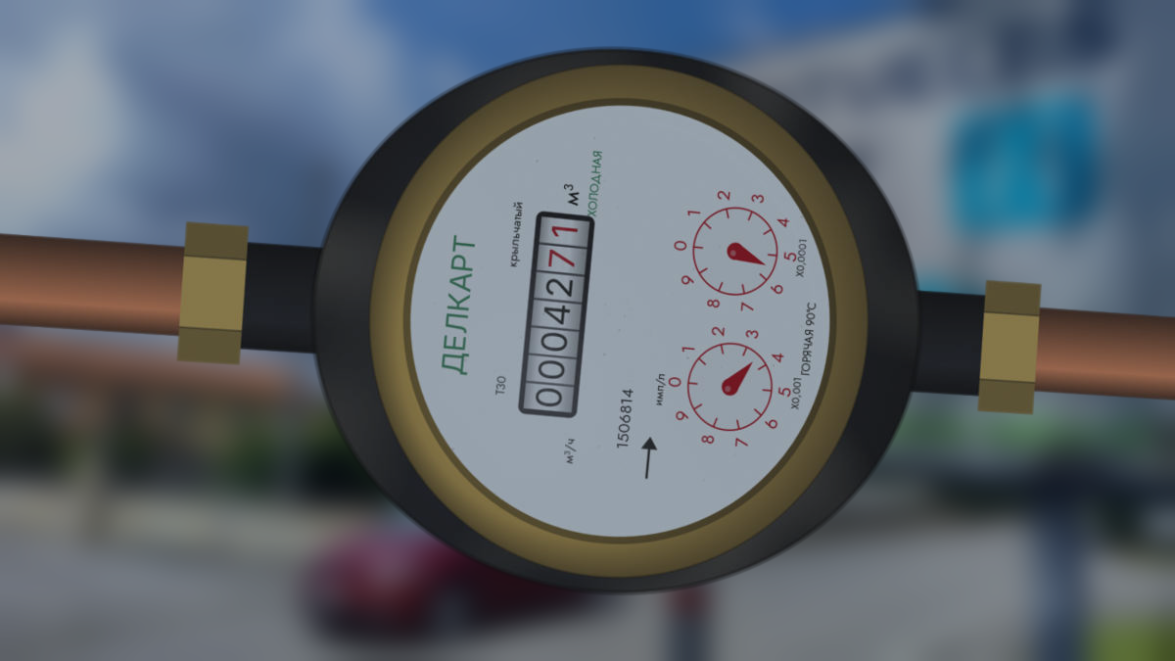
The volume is 42.7135
